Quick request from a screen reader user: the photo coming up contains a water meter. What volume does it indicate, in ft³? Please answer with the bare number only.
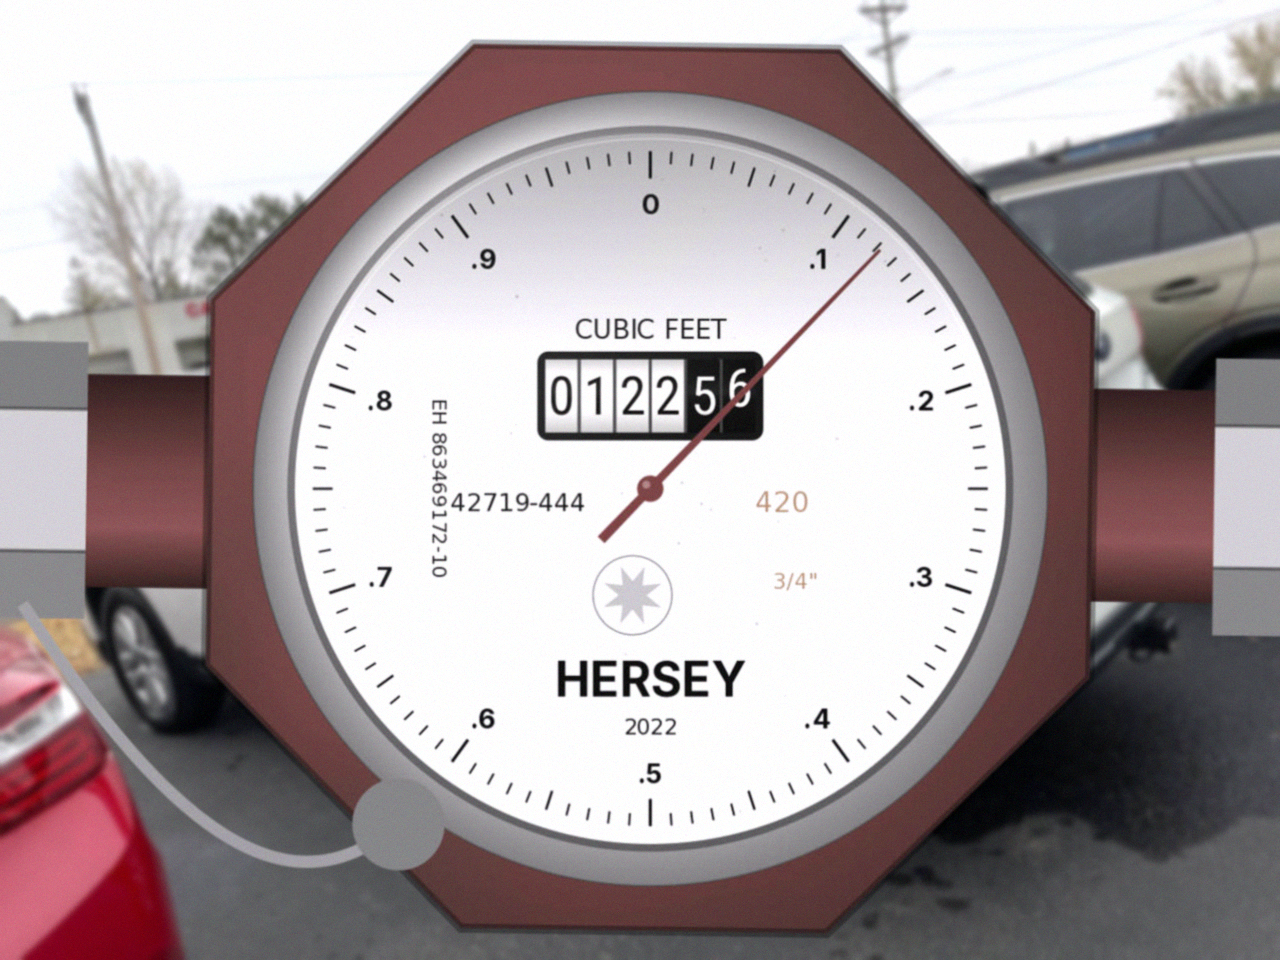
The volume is 12256.12
